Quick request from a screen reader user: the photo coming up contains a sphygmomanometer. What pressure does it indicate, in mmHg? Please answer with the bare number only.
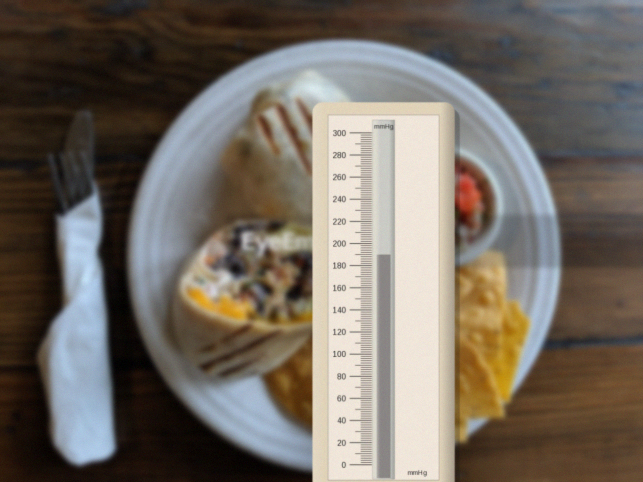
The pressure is 190
